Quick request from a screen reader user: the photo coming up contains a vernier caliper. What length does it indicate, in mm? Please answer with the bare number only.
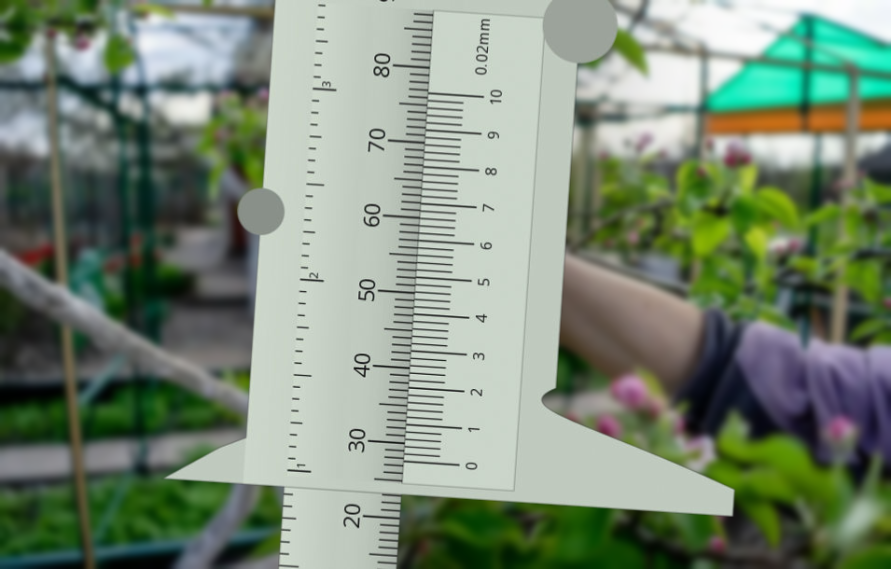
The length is 27.6
